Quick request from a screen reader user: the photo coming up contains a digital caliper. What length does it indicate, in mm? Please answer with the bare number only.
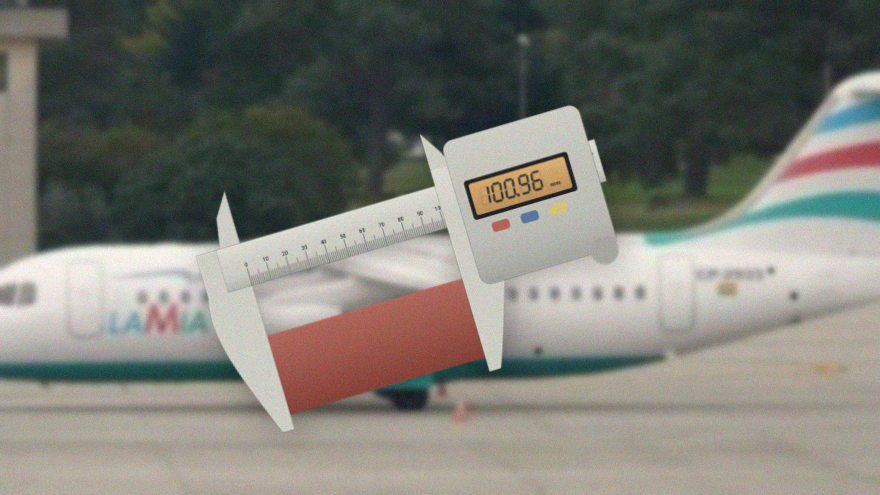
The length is 100.96
